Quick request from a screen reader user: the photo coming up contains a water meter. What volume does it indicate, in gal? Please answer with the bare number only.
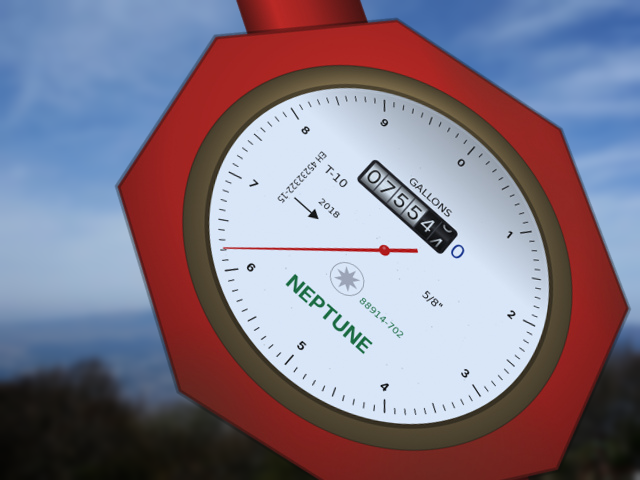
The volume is 755436.2
